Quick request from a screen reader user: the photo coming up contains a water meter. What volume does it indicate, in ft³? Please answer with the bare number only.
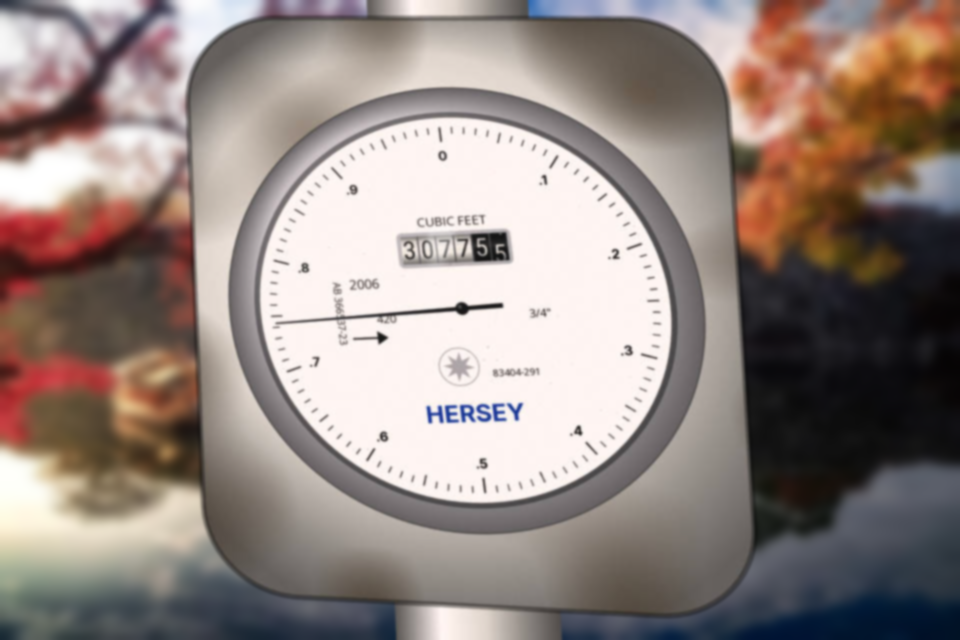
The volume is 307754.74
